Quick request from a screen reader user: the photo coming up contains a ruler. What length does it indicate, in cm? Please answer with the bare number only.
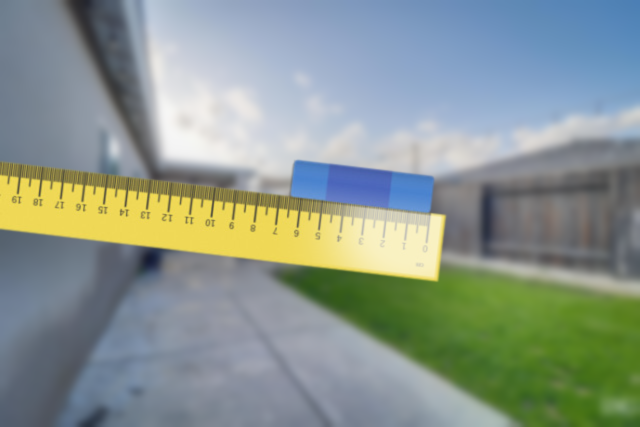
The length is 6.5
